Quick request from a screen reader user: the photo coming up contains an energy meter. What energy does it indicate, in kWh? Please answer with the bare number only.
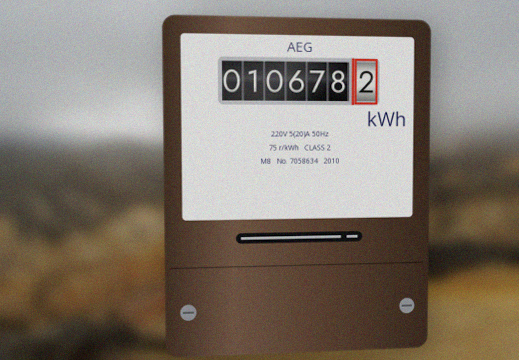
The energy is 10678.2
